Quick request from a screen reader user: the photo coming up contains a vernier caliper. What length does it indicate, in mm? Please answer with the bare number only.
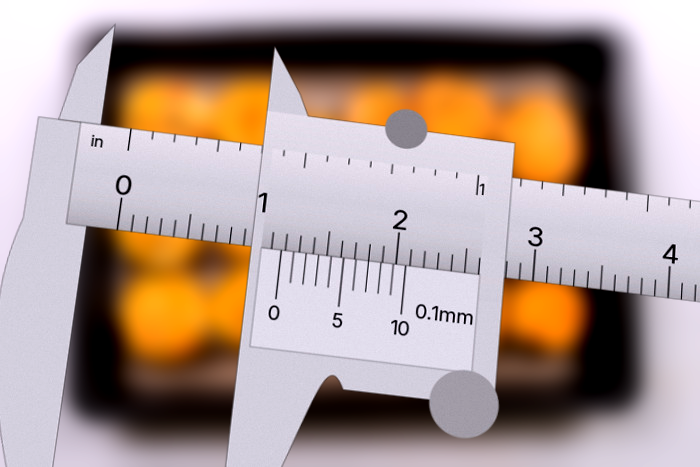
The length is 11.7
